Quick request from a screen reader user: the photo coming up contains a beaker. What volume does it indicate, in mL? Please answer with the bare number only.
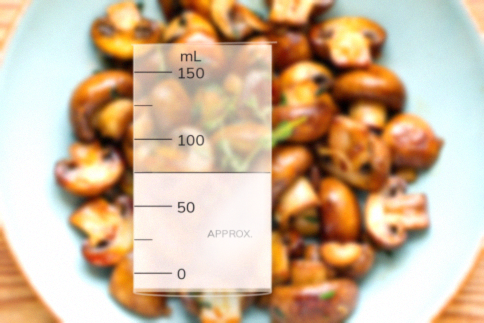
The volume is 75
